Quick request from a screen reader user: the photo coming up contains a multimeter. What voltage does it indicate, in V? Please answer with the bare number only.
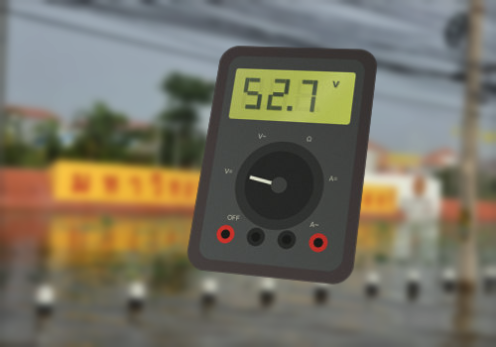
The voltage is 52.7
